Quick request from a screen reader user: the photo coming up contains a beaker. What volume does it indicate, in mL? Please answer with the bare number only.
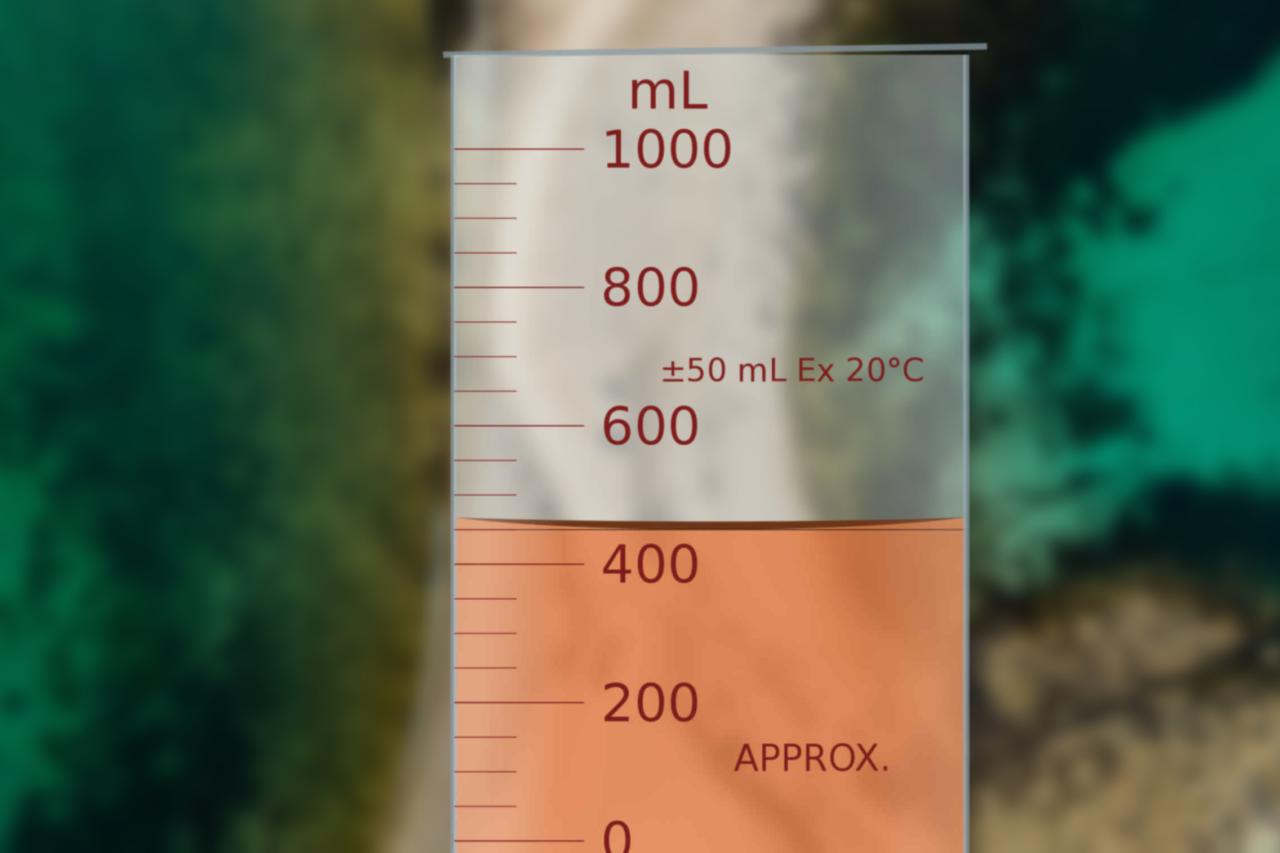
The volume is 450
